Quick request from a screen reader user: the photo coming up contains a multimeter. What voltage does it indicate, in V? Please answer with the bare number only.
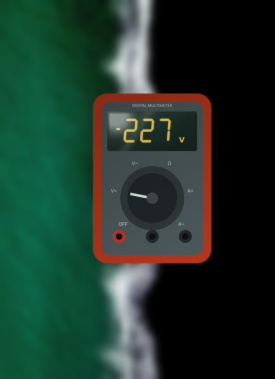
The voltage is -227
